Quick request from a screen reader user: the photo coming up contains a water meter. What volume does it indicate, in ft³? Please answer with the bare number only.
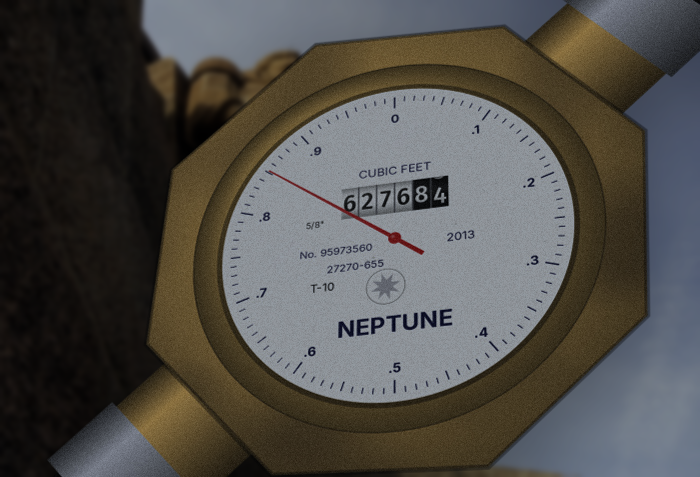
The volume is 627683.85
